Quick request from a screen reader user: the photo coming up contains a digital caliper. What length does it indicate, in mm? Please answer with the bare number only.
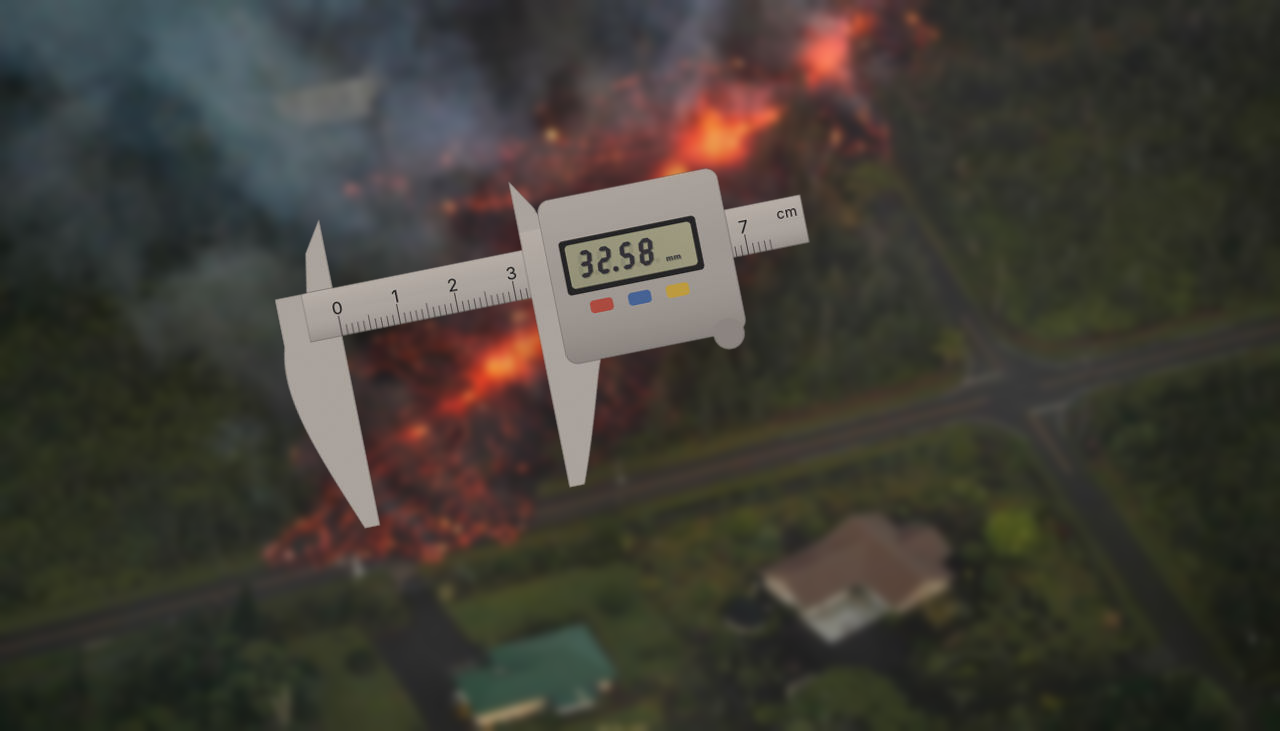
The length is 32.58
